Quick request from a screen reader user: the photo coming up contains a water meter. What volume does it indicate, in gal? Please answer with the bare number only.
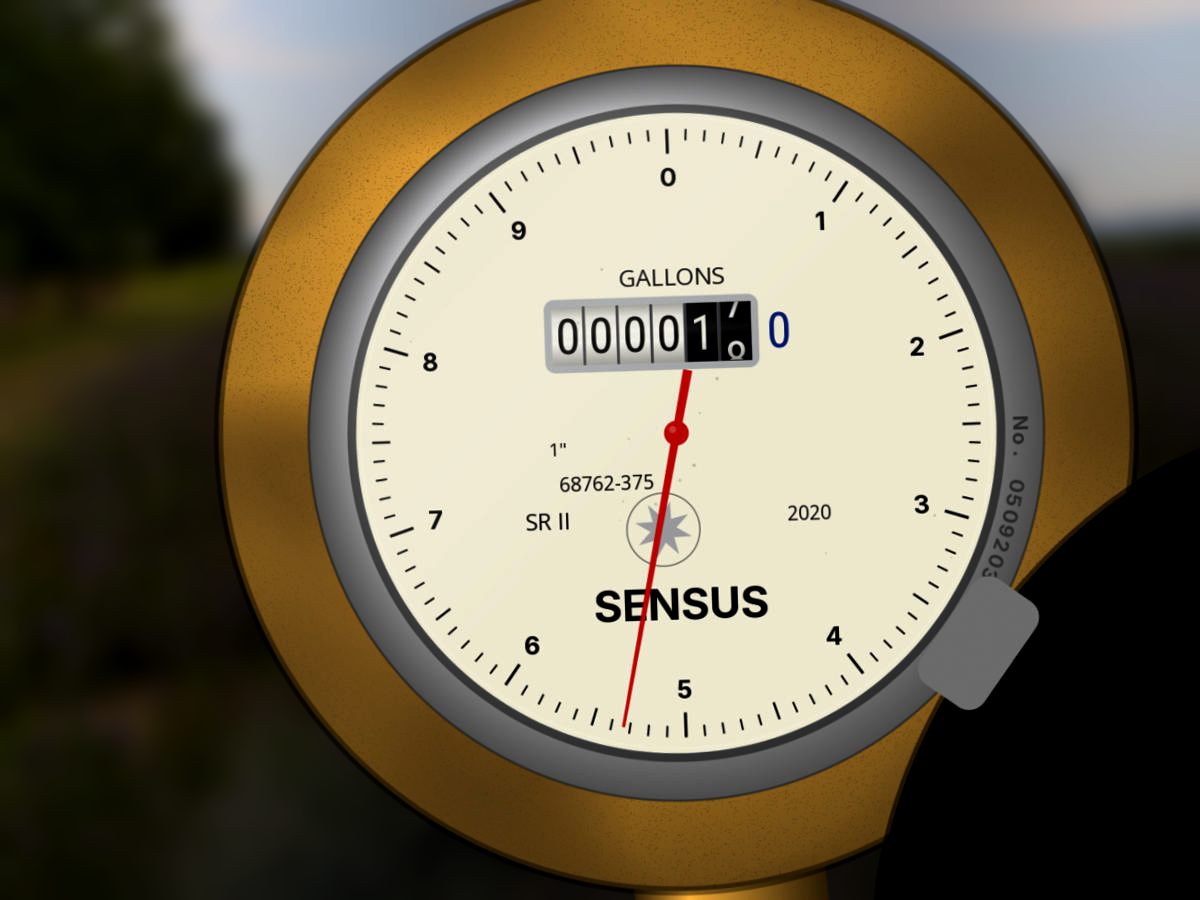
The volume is 175.3
